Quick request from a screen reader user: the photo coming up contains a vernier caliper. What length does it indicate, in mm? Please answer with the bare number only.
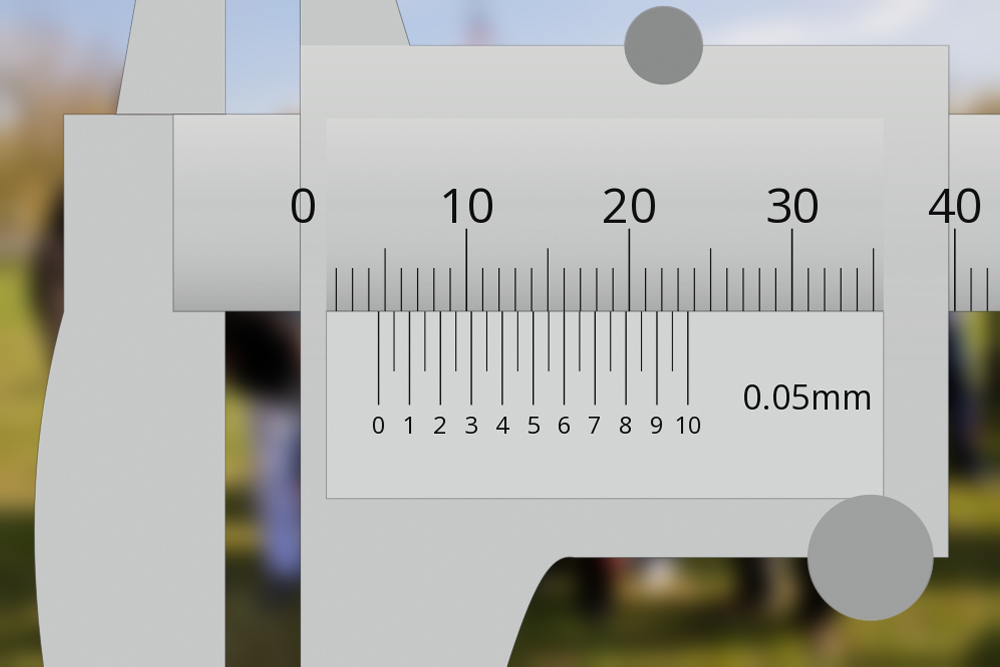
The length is 4.6
